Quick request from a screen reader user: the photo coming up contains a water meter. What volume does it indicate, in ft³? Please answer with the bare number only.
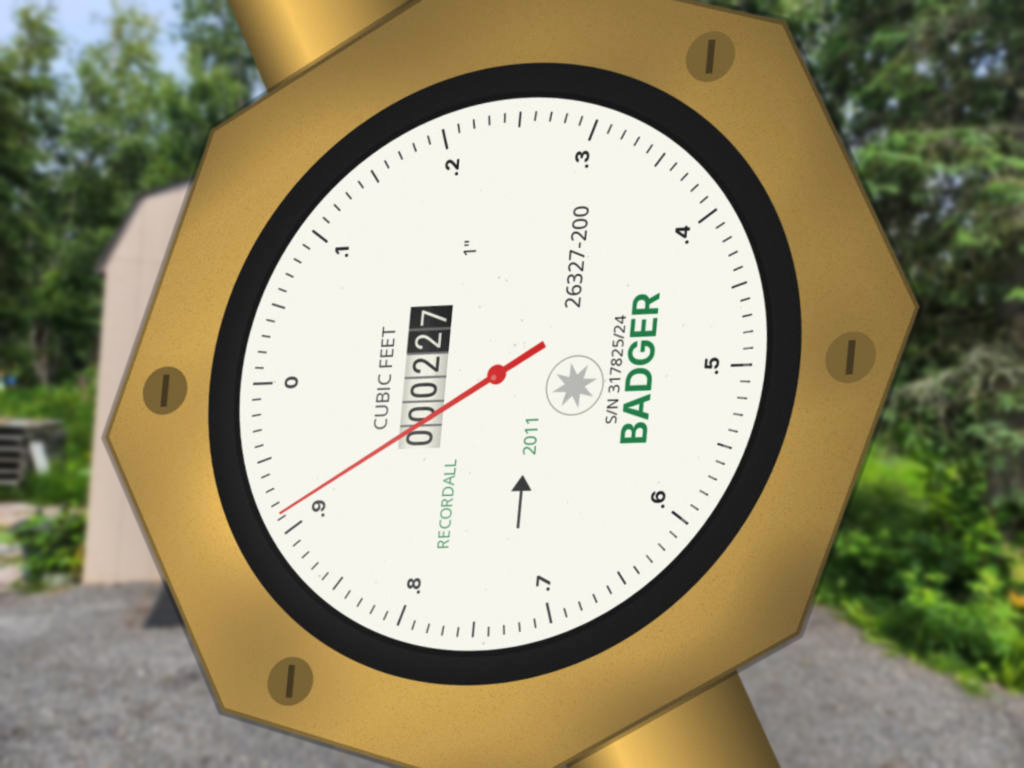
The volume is 226.91
